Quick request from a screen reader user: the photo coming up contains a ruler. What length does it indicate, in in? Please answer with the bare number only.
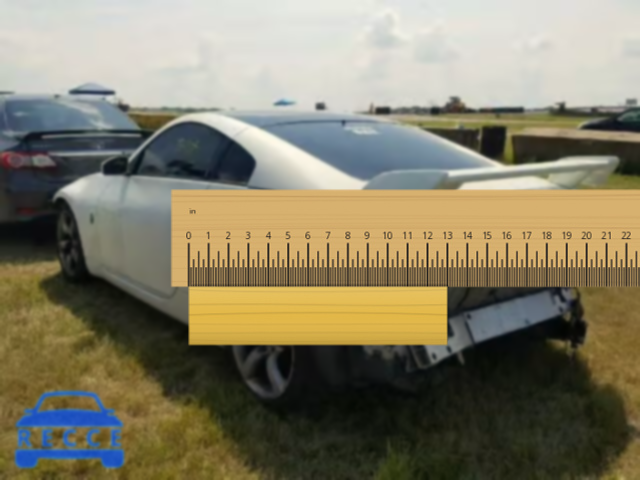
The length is 13
